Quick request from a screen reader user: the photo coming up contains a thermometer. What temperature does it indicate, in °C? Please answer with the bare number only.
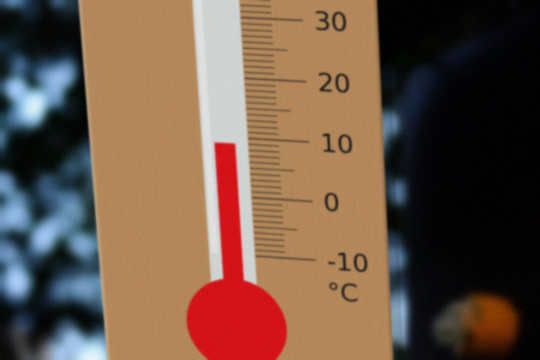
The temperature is 9
